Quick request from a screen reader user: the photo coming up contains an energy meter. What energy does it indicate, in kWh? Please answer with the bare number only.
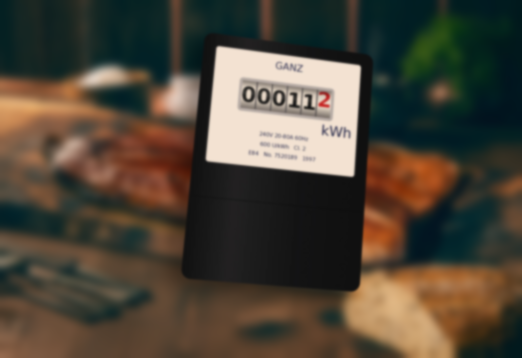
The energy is 11.2
